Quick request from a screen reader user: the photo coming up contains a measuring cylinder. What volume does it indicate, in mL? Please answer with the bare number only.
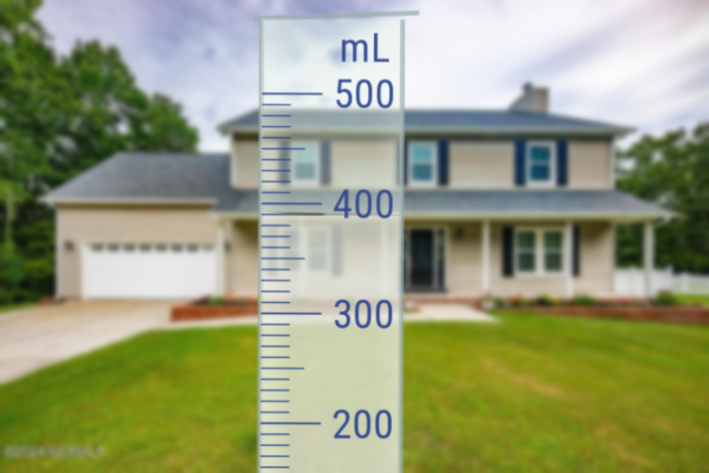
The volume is 390
